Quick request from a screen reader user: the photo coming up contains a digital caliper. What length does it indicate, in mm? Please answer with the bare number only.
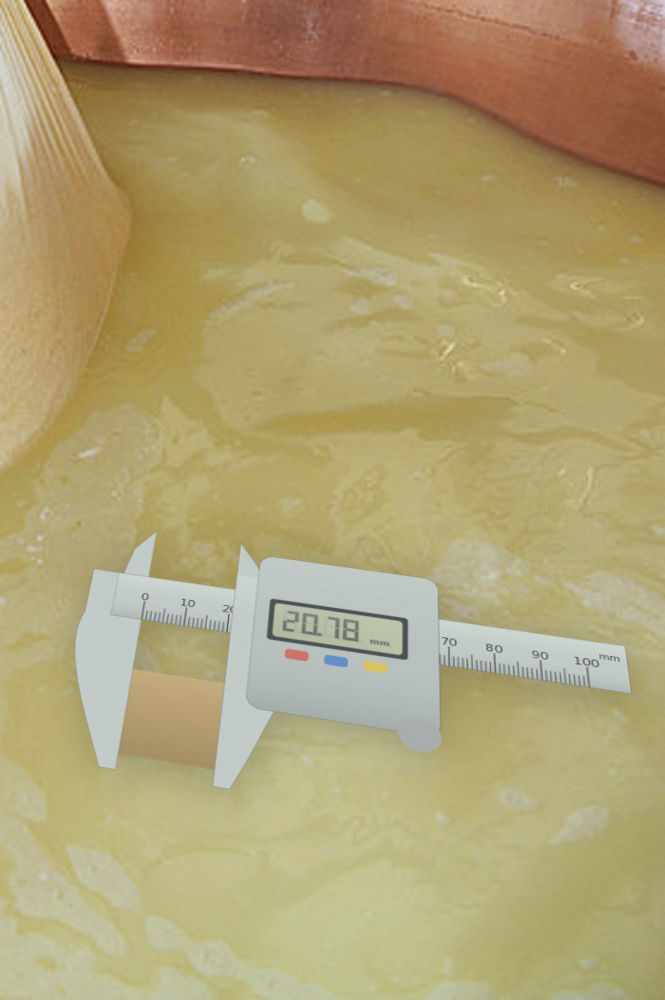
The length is 20.78
